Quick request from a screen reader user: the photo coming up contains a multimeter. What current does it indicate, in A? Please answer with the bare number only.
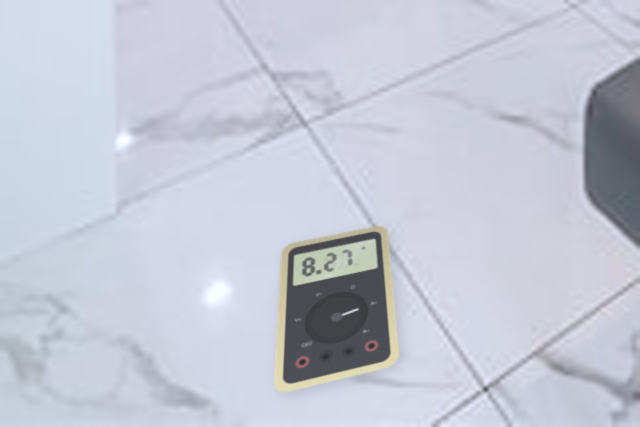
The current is 8.27
